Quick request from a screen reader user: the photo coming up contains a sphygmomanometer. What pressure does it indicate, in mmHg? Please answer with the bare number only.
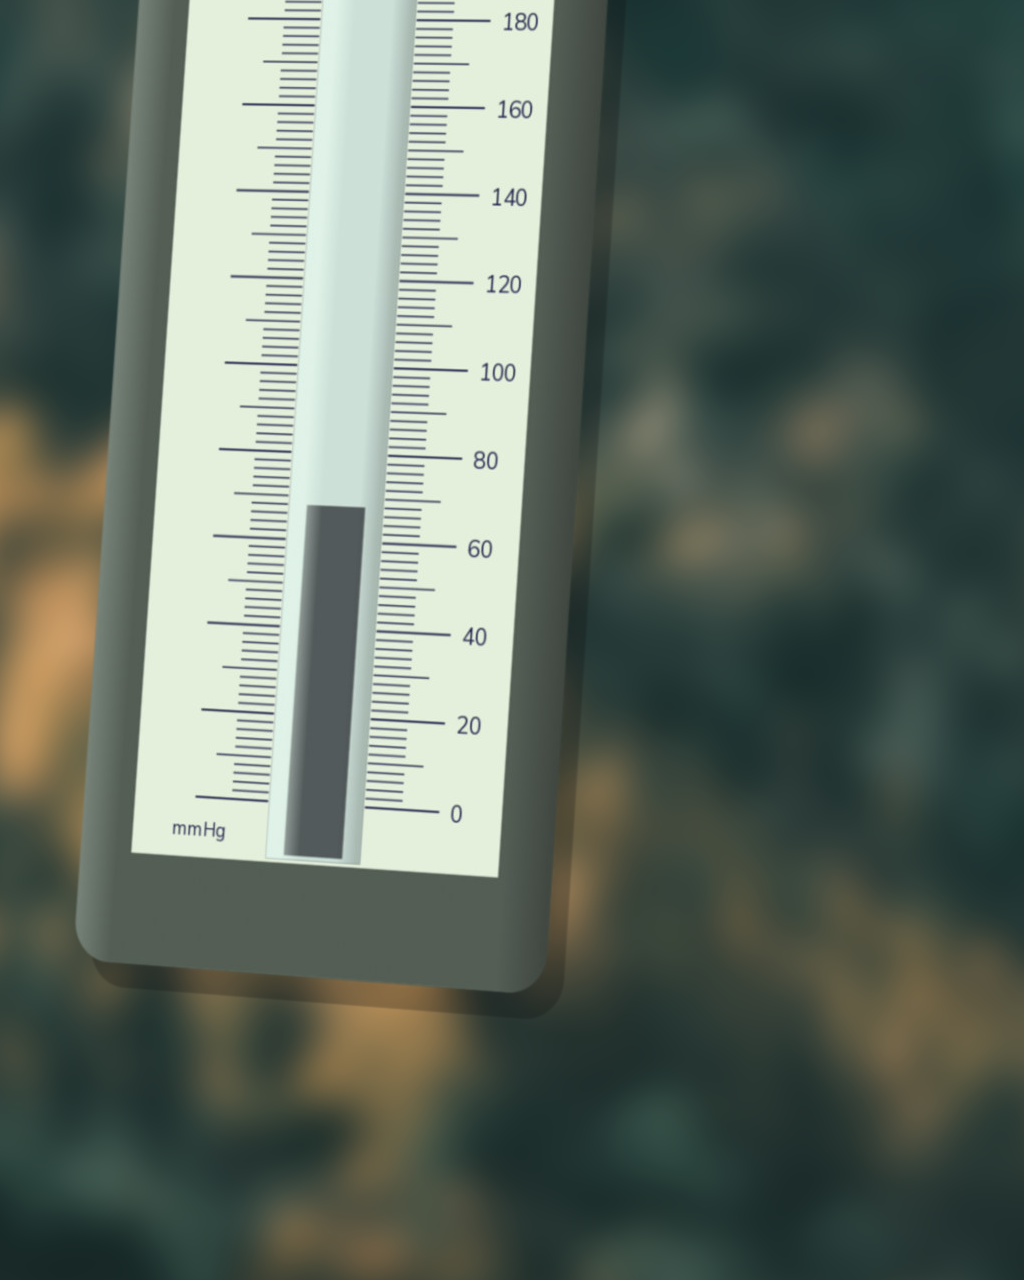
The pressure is 68
